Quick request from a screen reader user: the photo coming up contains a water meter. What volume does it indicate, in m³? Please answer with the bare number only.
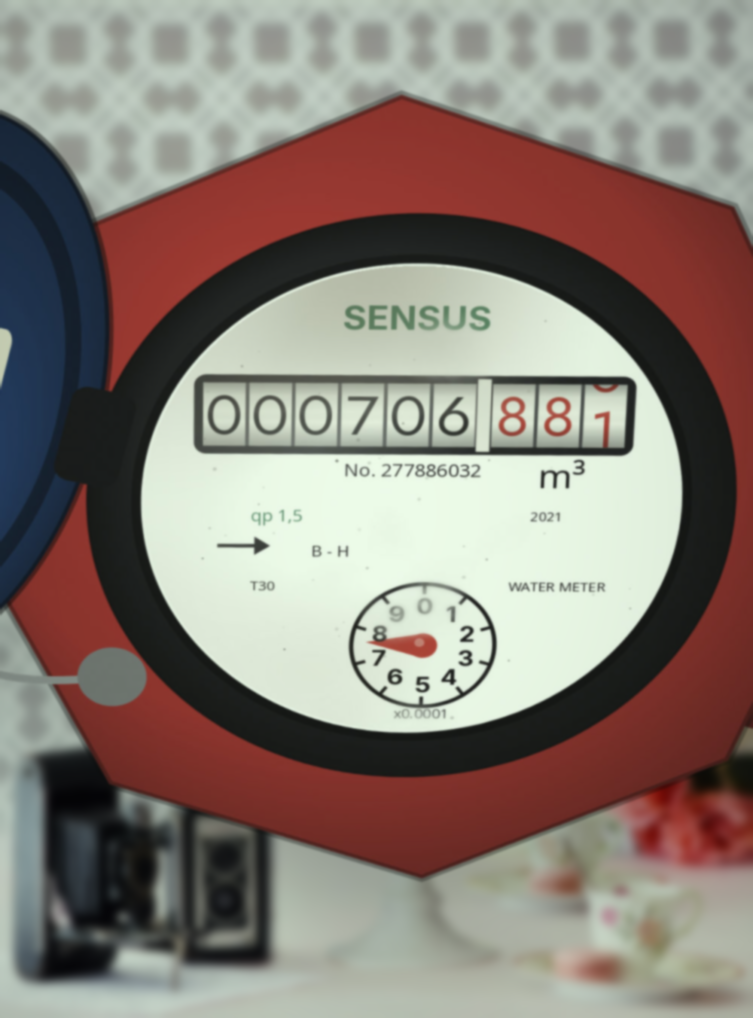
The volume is 706.8807
